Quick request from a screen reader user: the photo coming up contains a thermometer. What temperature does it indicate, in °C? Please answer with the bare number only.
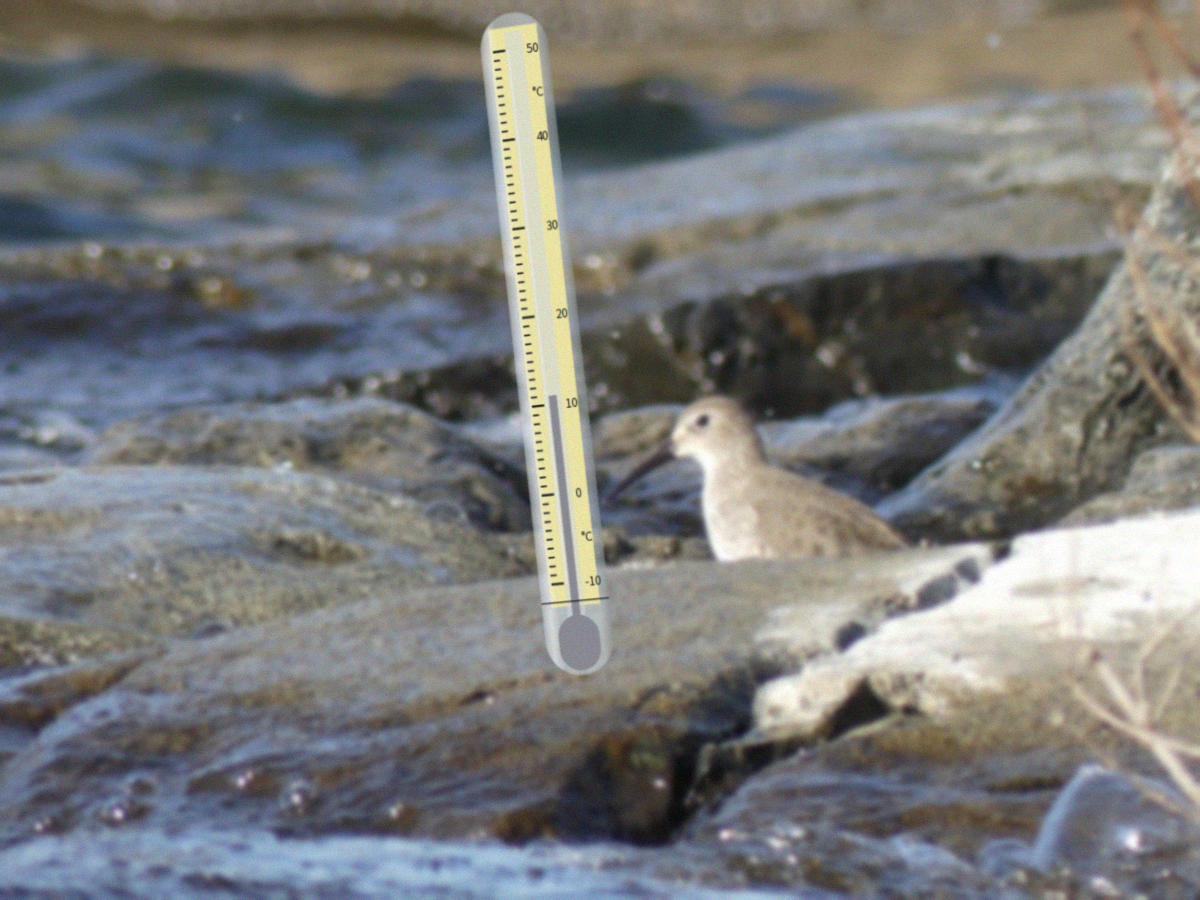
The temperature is 11
